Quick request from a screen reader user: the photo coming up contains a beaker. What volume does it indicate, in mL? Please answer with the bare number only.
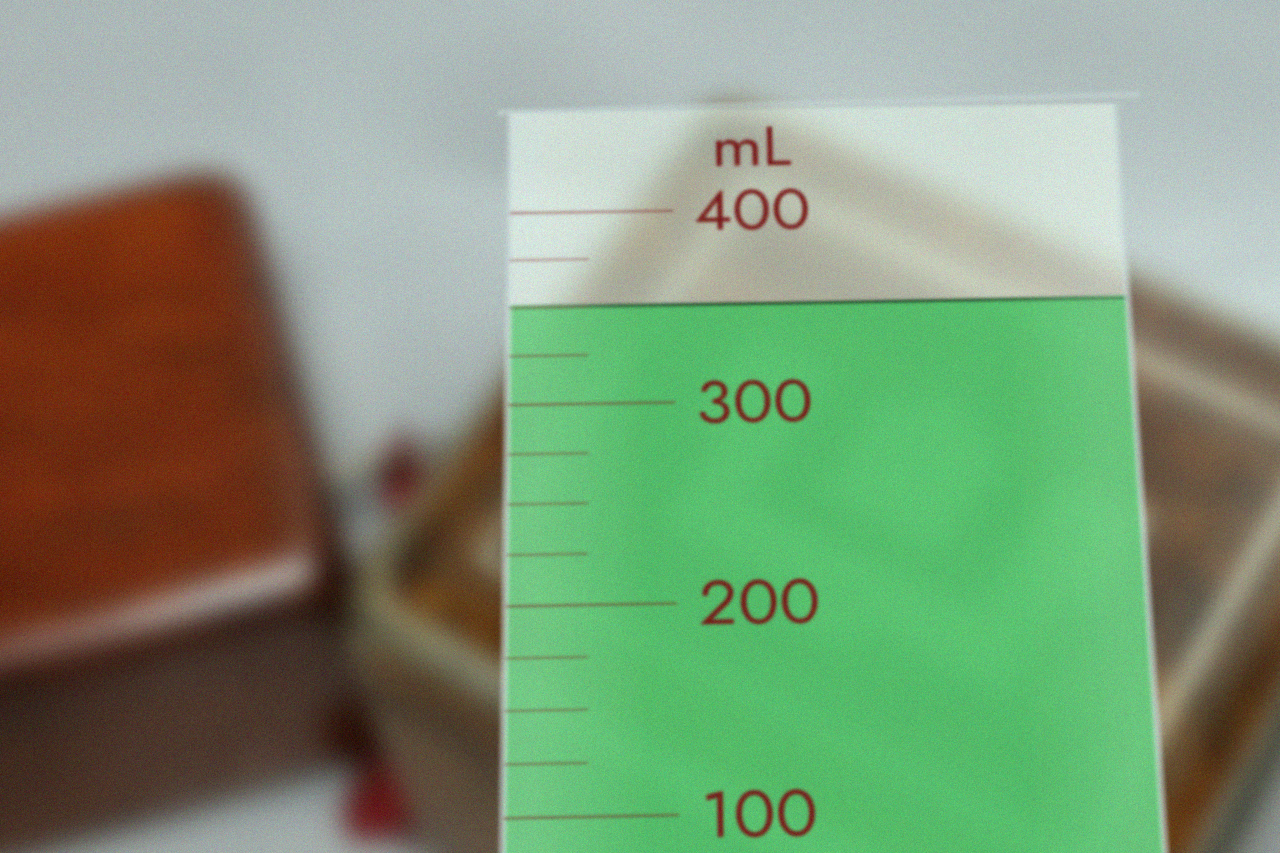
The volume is 350
